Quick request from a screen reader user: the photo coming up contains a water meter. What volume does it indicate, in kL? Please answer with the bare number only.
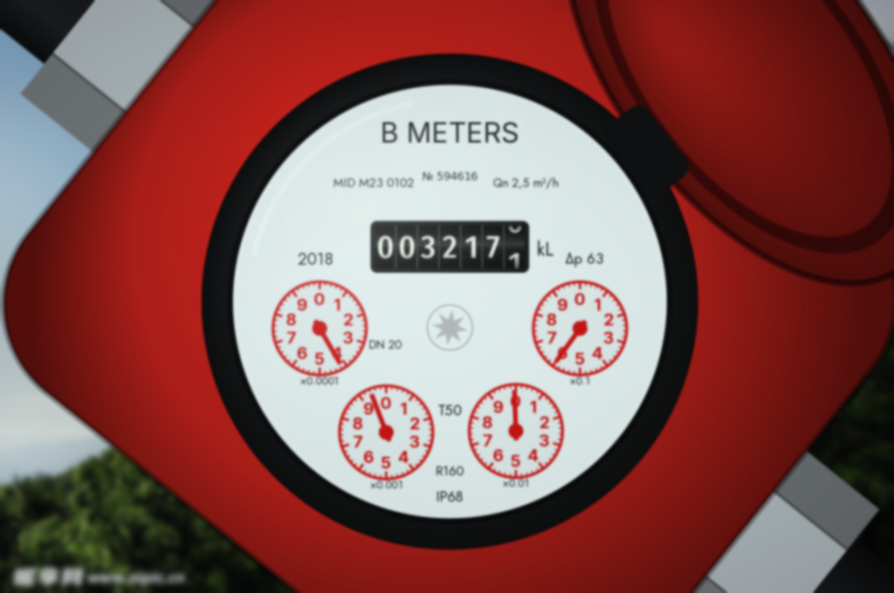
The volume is 32170.5994
